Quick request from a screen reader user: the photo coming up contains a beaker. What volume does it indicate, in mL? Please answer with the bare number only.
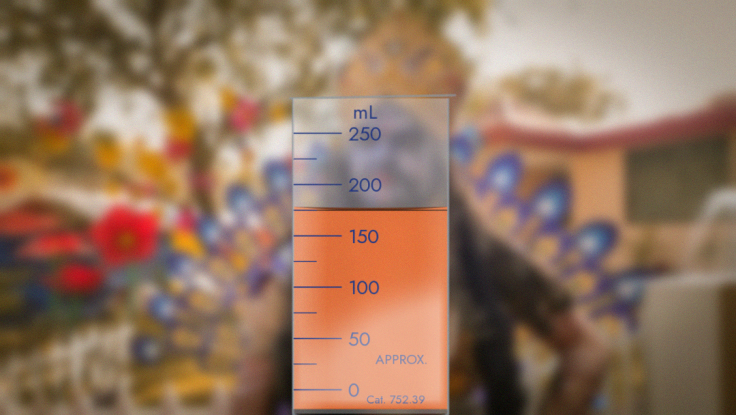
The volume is 175
